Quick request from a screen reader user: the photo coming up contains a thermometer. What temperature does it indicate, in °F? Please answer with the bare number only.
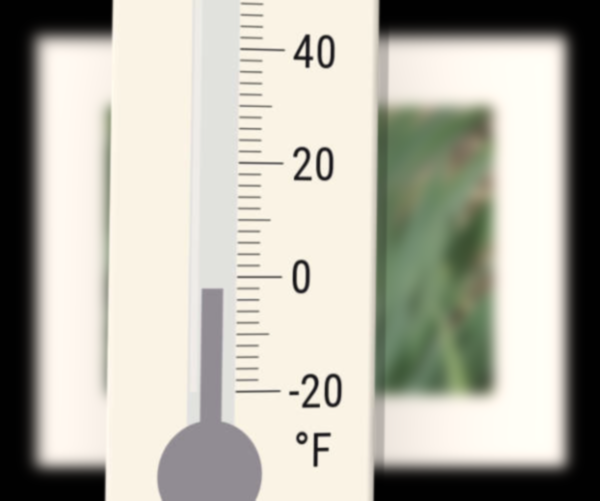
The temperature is -2
